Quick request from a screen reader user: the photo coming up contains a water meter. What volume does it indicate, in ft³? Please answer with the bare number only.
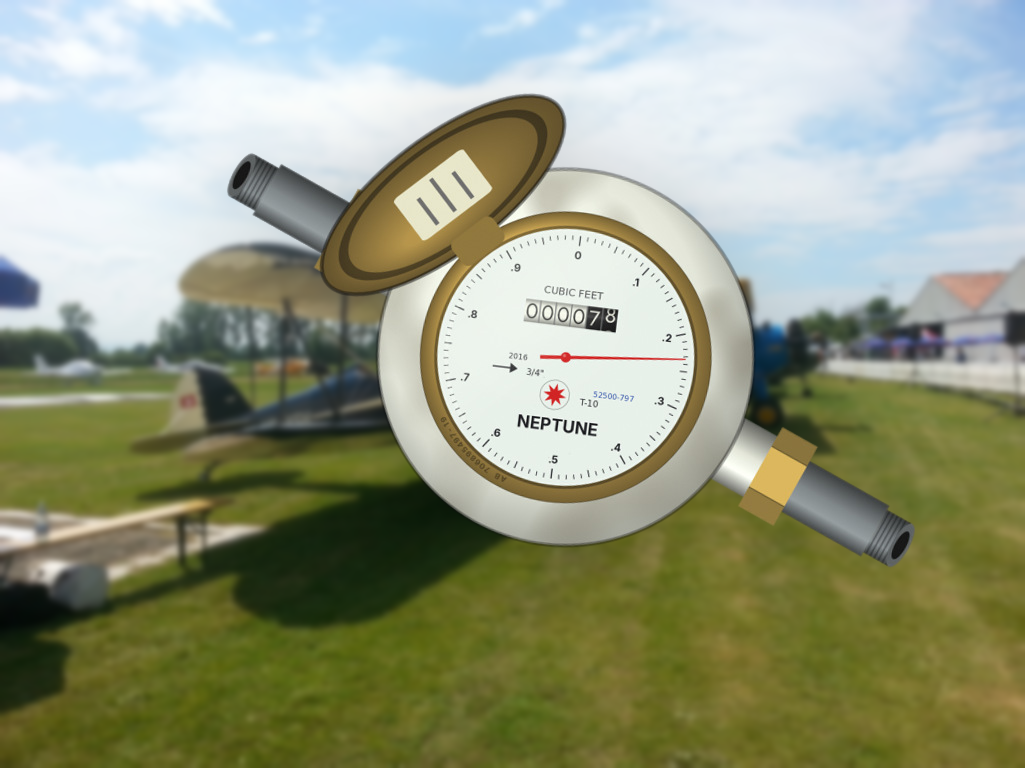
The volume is 78.23
